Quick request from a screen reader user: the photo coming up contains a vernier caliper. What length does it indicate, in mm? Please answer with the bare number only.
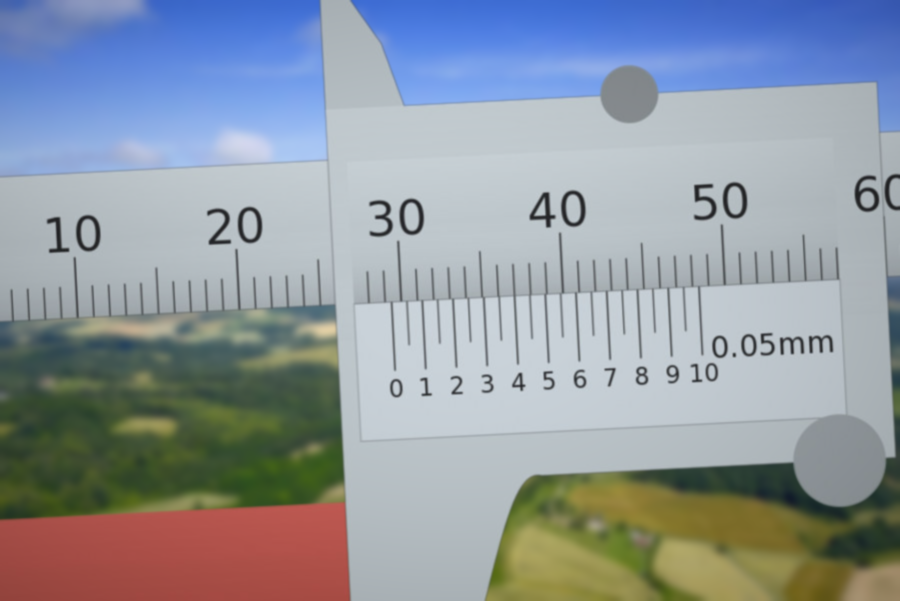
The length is 29.4
